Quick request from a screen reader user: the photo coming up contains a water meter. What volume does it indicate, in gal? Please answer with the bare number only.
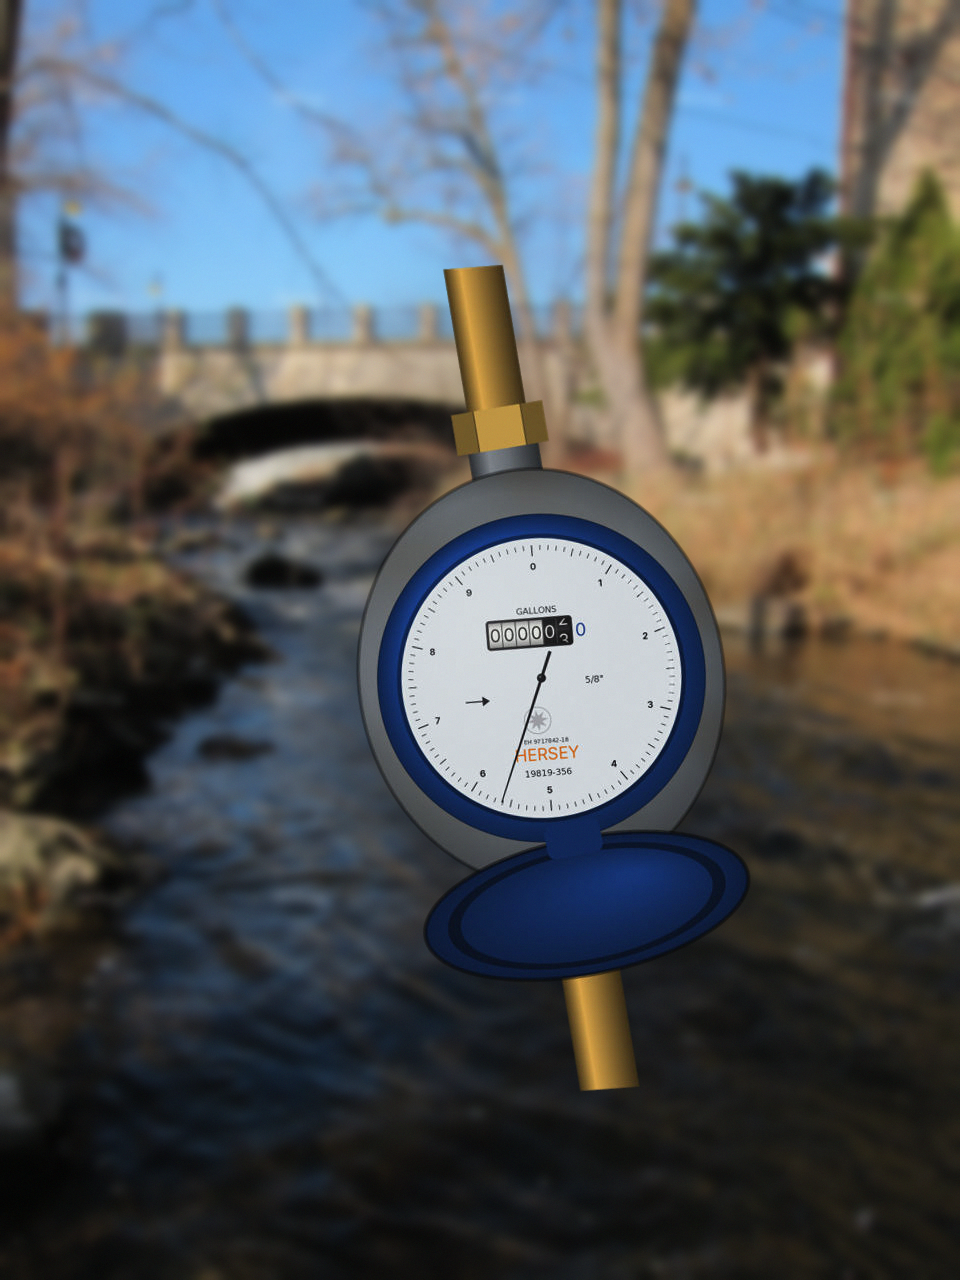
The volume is 25.6
